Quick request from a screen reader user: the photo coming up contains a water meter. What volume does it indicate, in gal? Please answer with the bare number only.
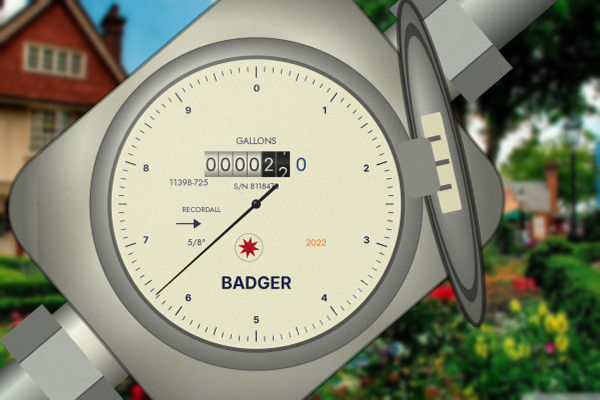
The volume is 216.3
